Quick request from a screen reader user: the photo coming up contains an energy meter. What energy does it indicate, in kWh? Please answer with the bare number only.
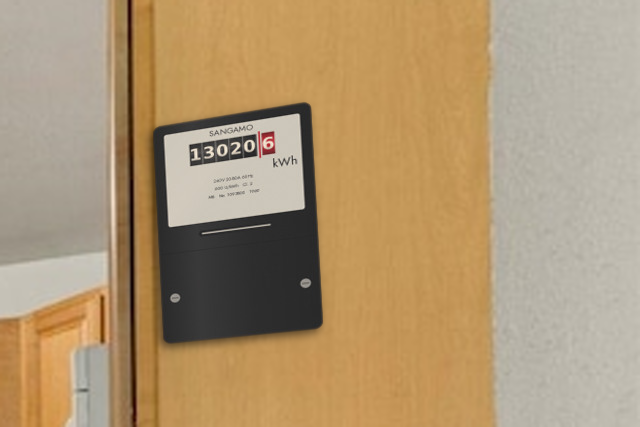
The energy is 13020.6
